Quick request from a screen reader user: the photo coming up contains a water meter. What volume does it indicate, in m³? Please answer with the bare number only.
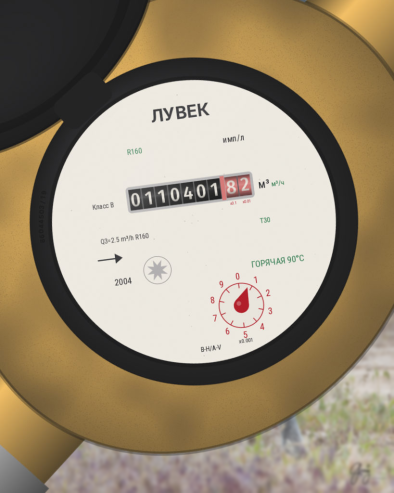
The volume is 110401.820
